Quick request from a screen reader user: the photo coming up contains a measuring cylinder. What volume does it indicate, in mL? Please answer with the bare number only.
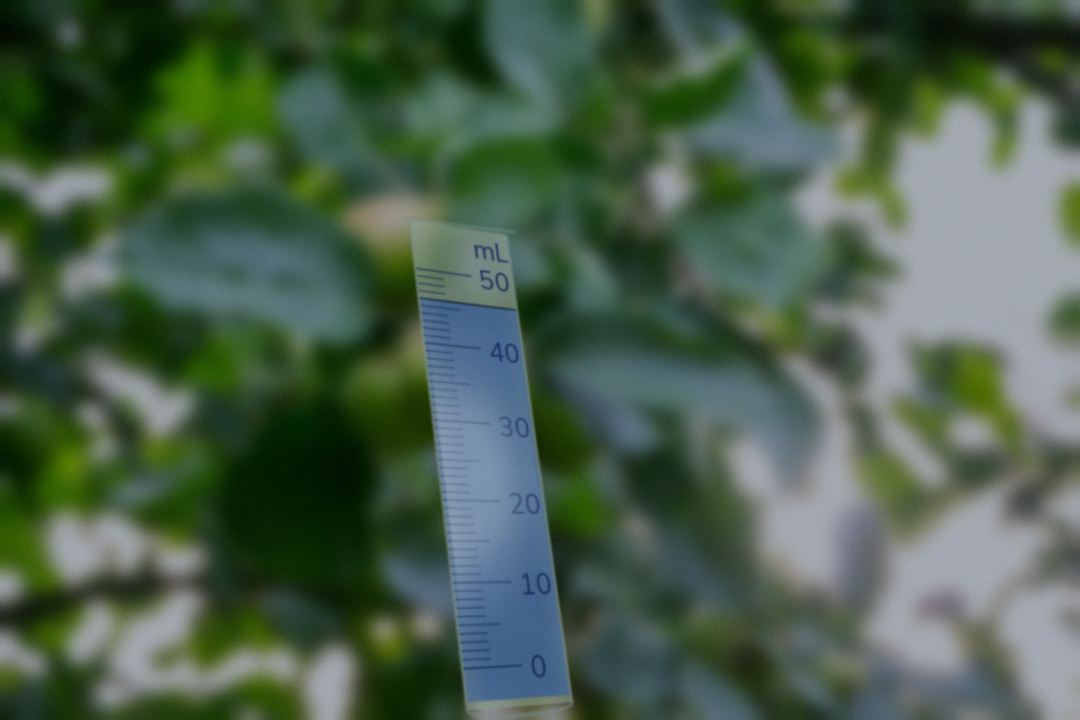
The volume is 46
